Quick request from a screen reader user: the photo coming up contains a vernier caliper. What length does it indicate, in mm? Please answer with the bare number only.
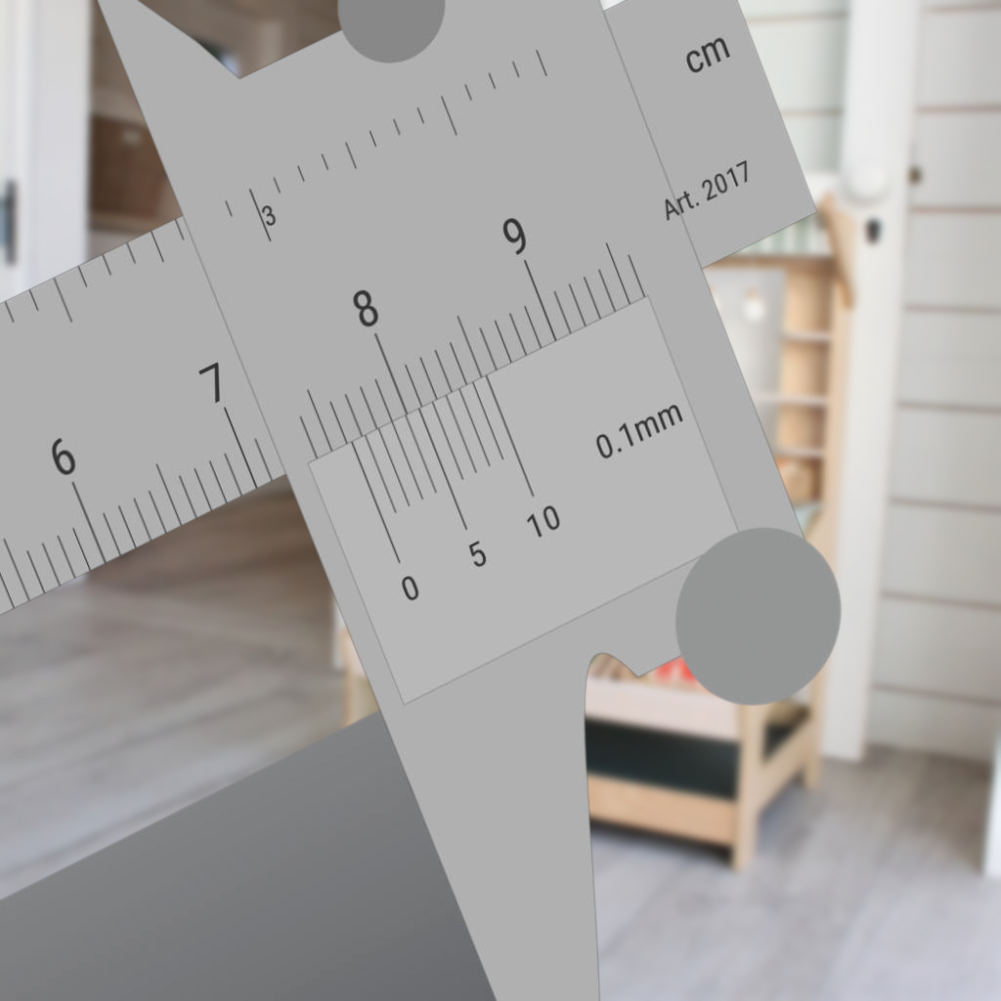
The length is 76.3
